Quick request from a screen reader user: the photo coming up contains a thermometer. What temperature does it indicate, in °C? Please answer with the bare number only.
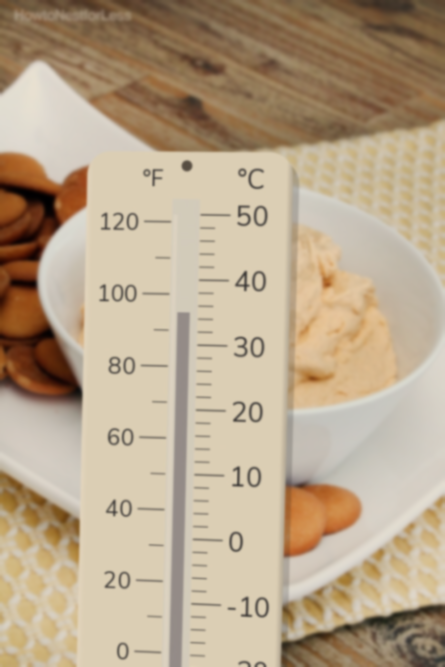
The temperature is 35
